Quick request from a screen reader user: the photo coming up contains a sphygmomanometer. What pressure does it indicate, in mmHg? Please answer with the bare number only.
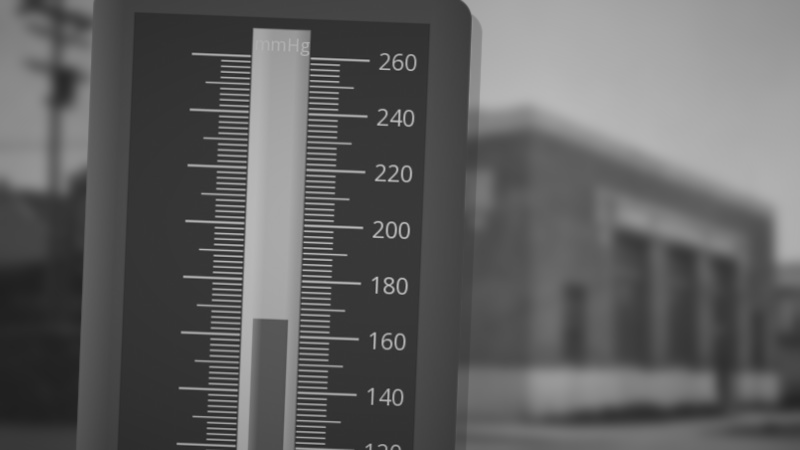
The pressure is 166
